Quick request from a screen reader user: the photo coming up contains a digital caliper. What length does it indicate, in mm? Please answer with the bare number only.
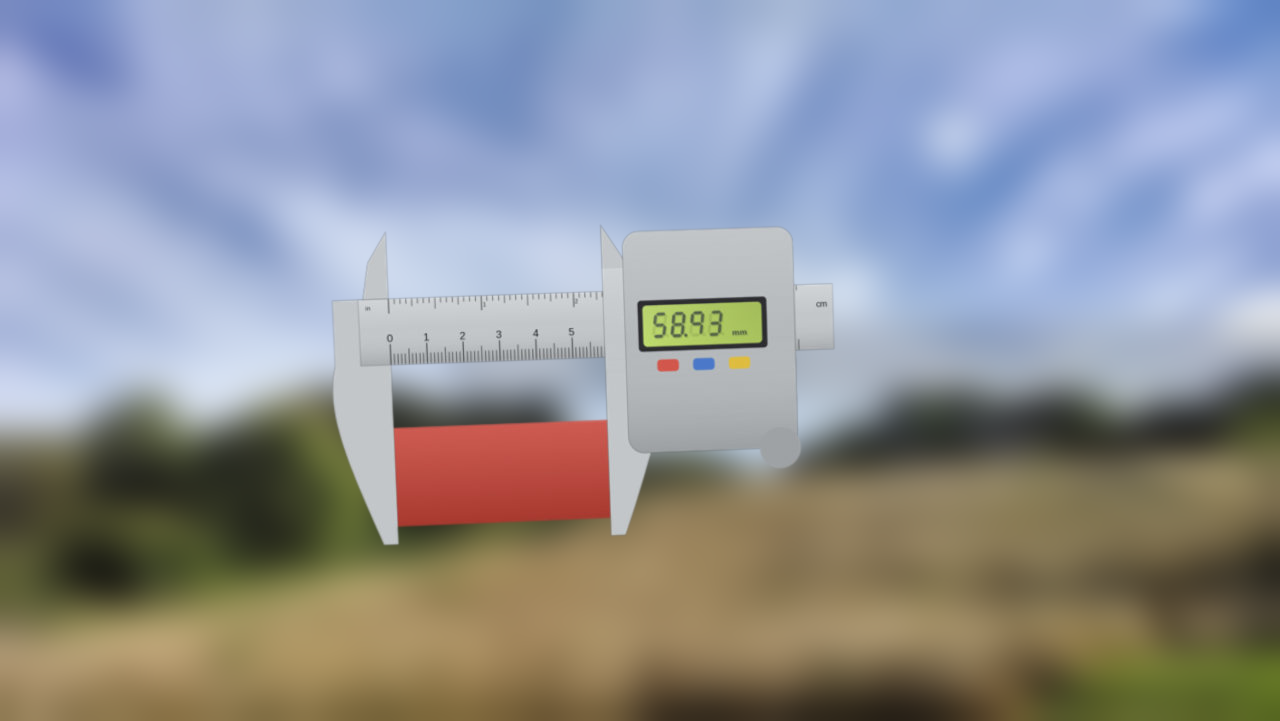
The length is 58.93
